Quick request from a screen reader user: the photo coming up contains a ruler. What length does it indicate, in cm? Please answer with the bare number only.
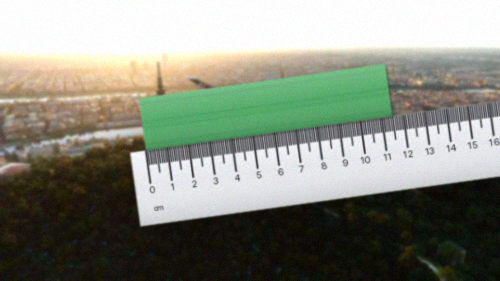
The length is 11.5
